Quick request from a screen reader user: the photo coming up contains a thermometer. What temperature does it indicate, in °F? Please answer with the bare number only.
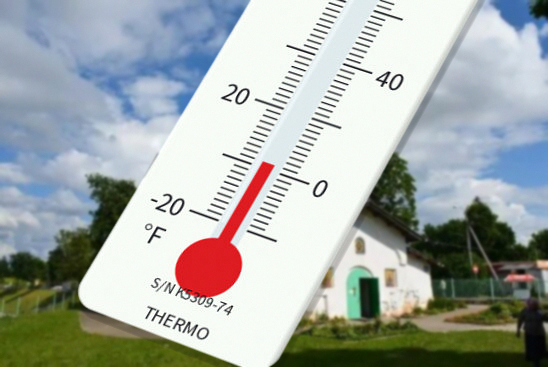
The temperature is 2
